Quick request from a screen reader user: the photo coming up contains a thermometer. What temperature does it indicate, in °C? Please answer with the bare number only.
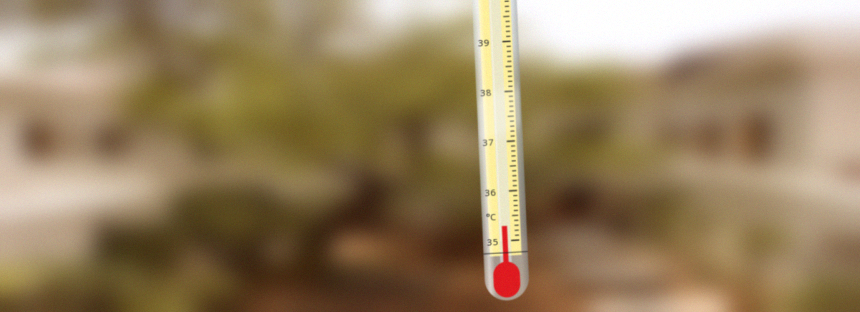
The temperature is 35.3
